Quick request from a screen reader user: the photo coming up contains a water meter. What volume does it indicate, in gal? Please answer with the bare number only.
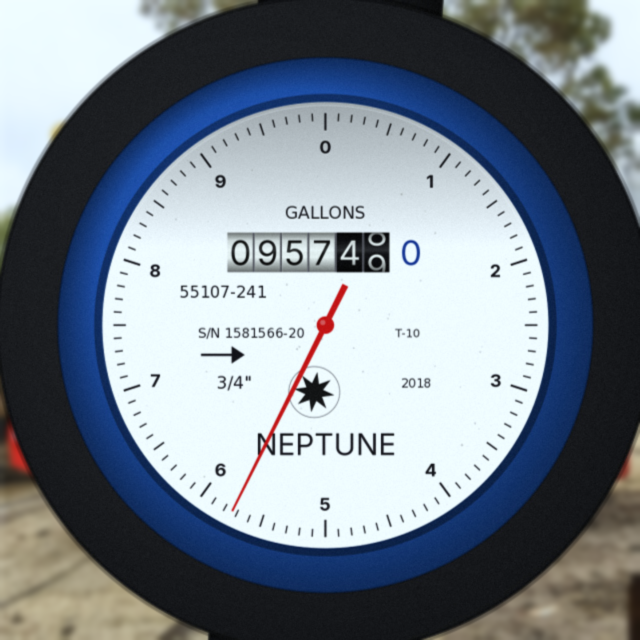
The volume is 957485.7
